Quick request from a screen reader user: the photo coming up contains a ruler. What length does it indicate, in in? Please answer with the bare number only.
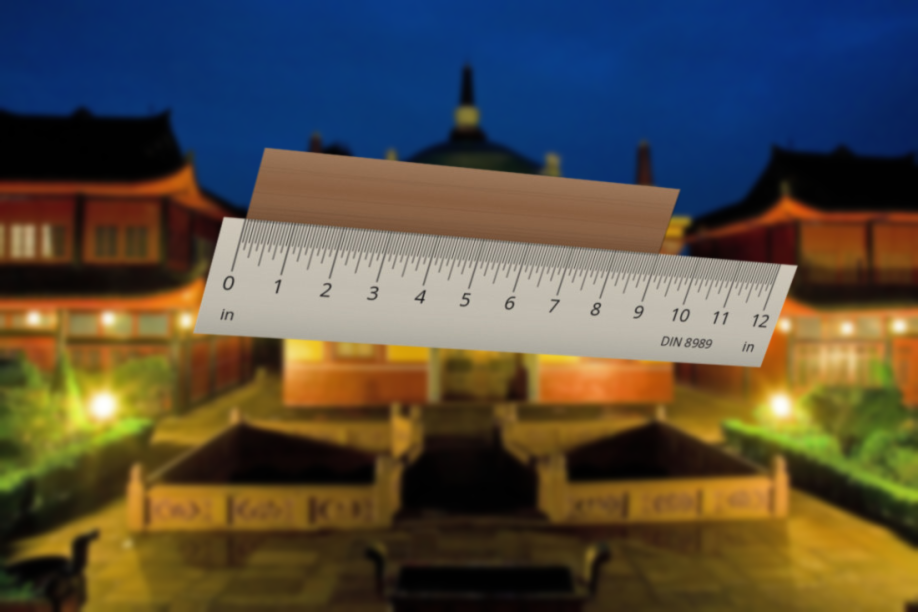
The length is 9
